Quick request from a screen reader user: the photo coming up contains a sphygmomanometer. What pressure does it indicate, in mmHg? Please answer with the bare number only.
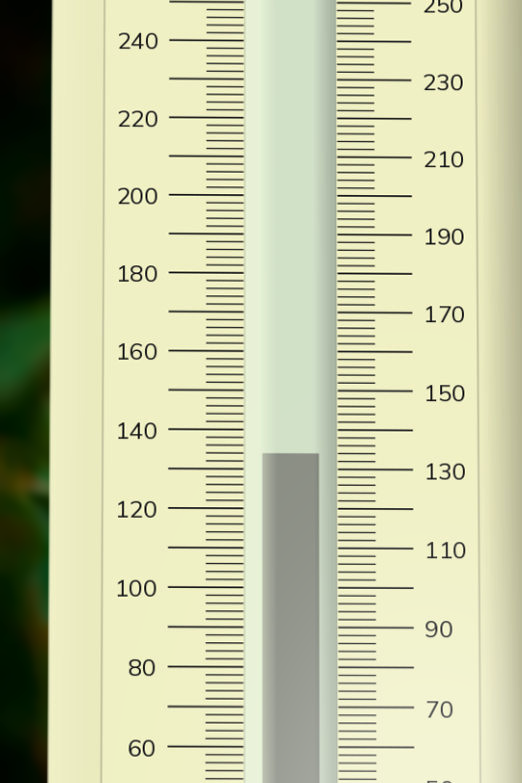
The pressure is 134
